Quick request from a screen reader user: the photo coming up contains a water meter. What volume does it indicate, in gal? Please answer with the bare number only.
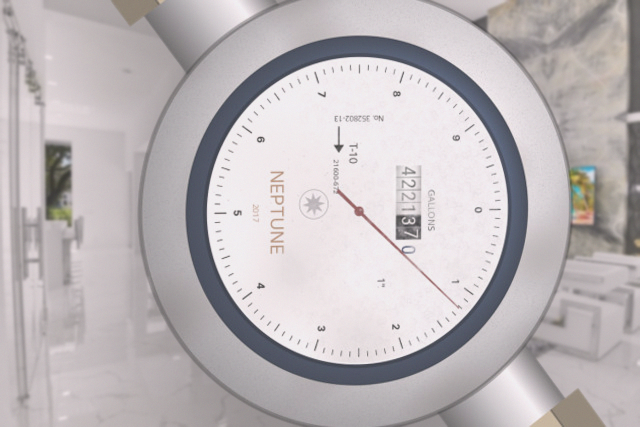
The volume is 4221371.2
